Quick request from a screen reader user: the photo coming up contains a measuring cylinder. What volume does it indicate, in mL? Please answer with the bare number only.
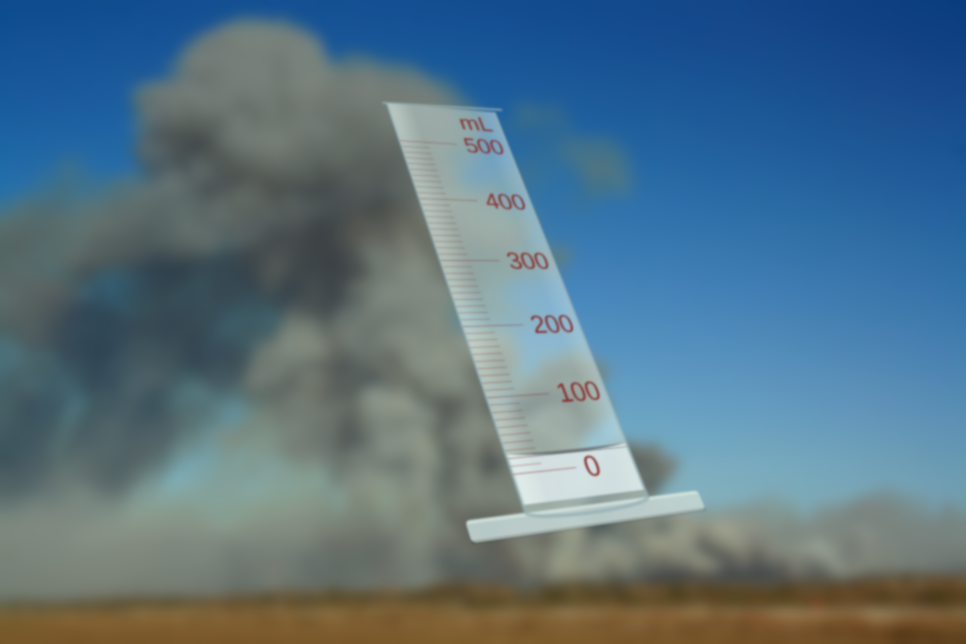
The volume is 20
